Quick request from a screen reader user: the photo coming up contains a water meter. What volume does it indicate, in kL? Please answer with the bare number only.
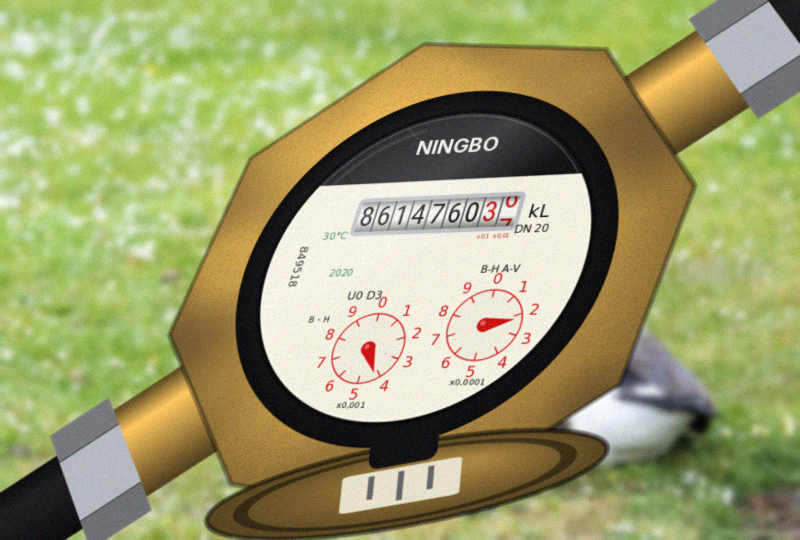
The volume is 8614760.3642
